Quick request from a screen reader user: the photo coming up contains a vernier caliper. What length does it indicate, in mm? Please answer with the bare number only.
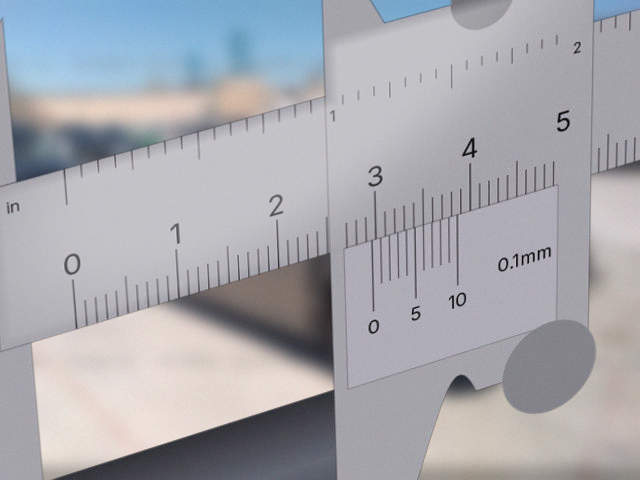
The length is 29.6
